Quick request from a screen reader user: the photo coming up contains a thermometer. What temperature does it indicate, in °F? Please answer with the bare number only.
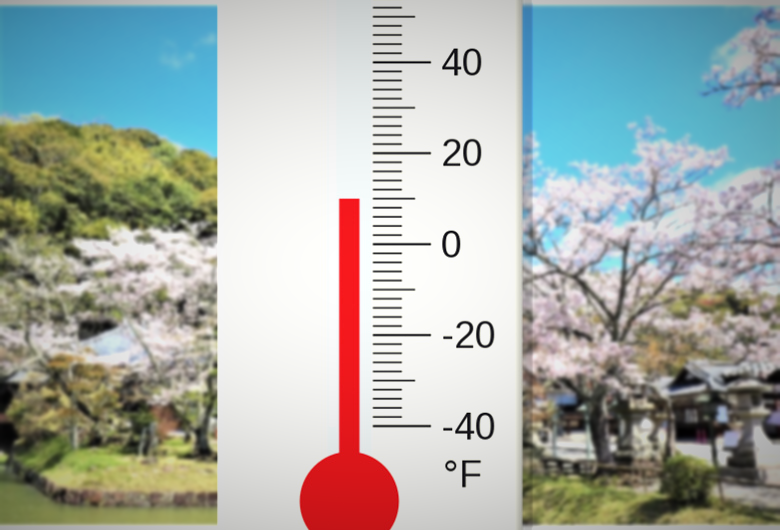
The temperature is 10
